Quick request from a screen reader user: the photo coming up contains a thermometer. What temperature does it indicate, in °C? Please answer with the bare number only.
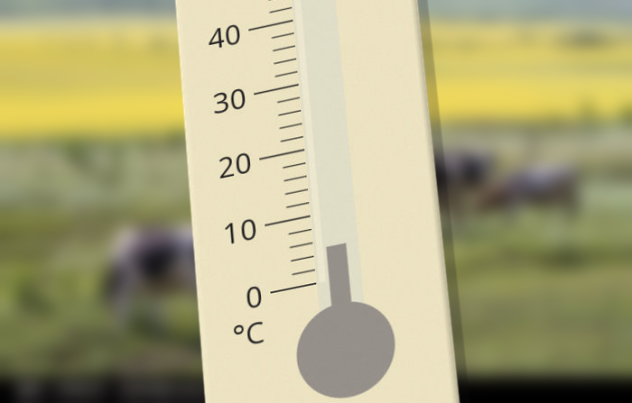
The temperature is 5
